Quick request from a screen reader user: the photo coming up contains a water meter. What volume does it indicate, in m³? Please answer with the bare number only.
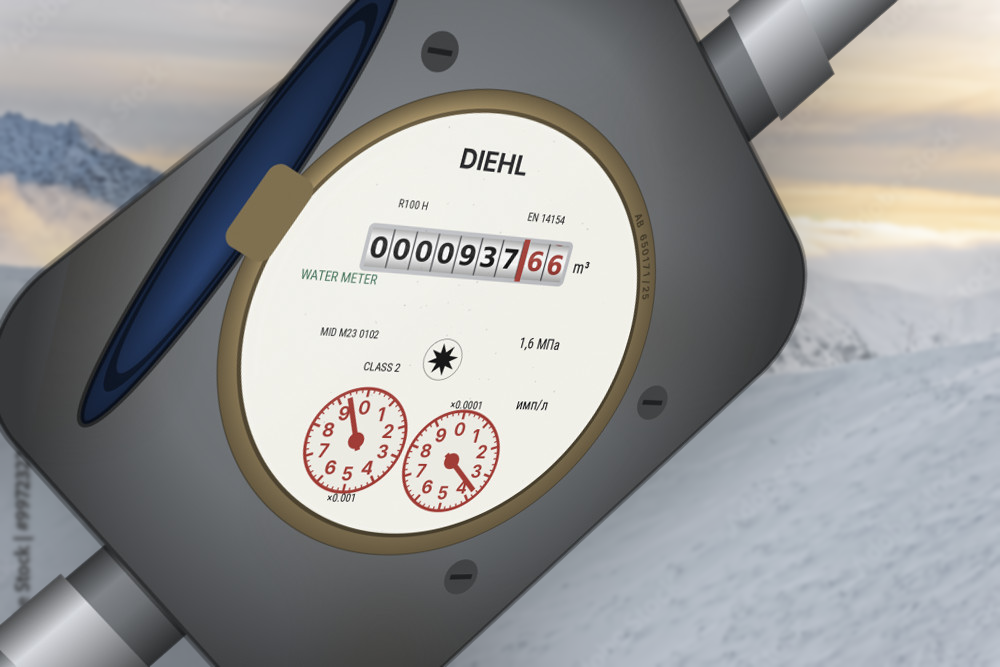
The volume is 937.6593
